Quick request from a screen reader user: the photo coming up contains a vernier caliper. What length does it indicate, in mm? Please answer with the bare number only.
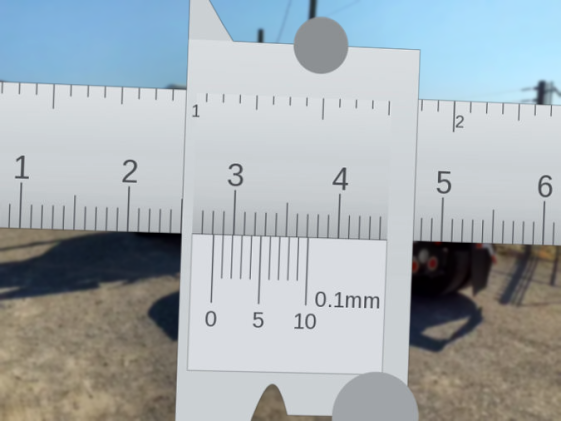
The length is 28.1
